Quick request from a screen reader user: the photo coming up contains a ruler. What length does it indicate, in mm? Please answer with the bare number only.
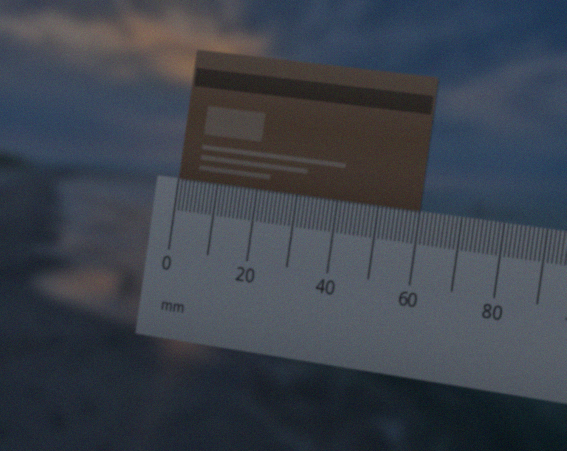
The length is 60
